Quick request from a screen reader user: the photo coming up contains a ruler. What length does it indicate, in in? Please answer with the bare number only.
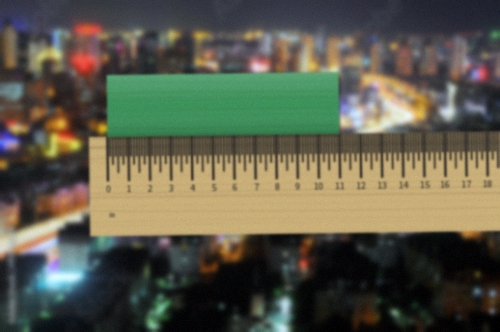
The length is 11
